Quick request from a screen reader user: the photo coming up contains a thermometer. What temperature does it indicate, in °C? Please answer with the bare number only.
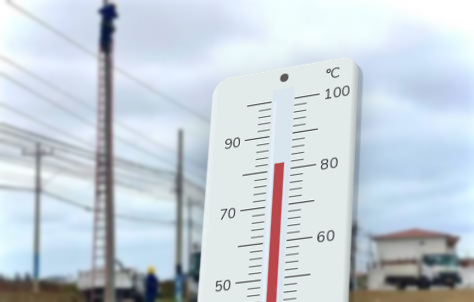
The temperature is 82
